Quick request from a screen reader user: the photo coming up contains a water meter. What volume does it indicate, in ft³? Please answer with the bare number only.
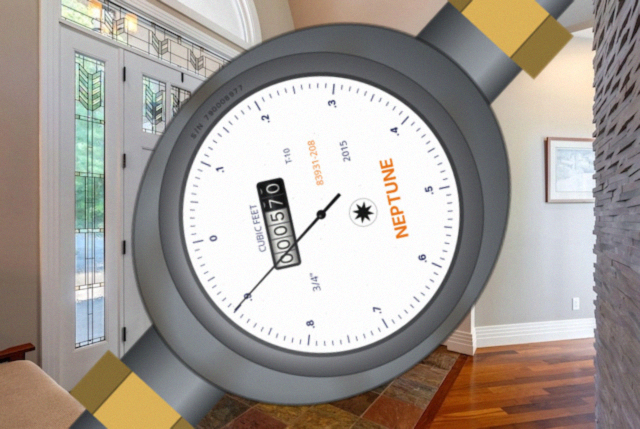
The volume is 569.90
